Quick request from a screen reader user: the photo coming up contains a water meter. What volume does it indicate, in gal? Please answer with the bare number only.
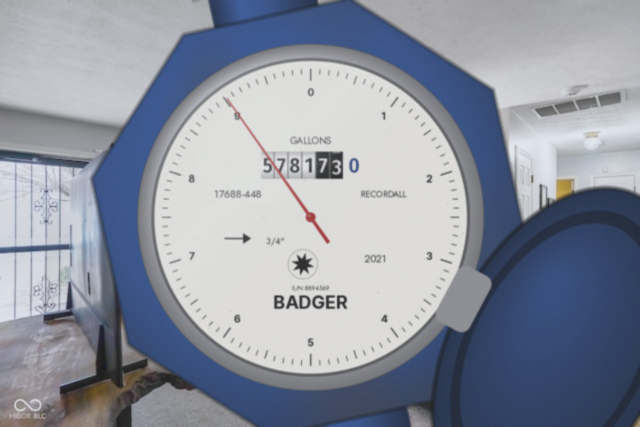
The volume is 5781729.0
